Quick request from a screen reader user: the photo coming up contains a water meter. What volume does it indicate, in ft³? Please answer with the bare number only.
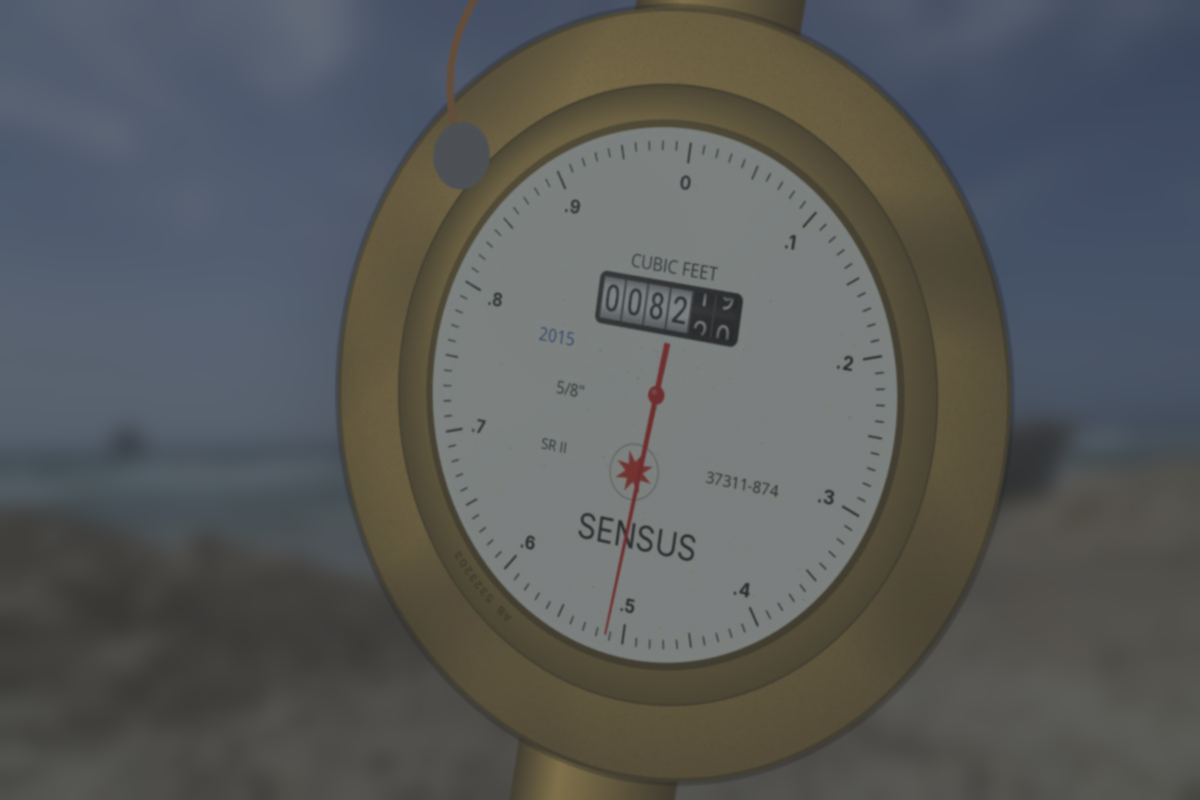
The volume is 8219.51
